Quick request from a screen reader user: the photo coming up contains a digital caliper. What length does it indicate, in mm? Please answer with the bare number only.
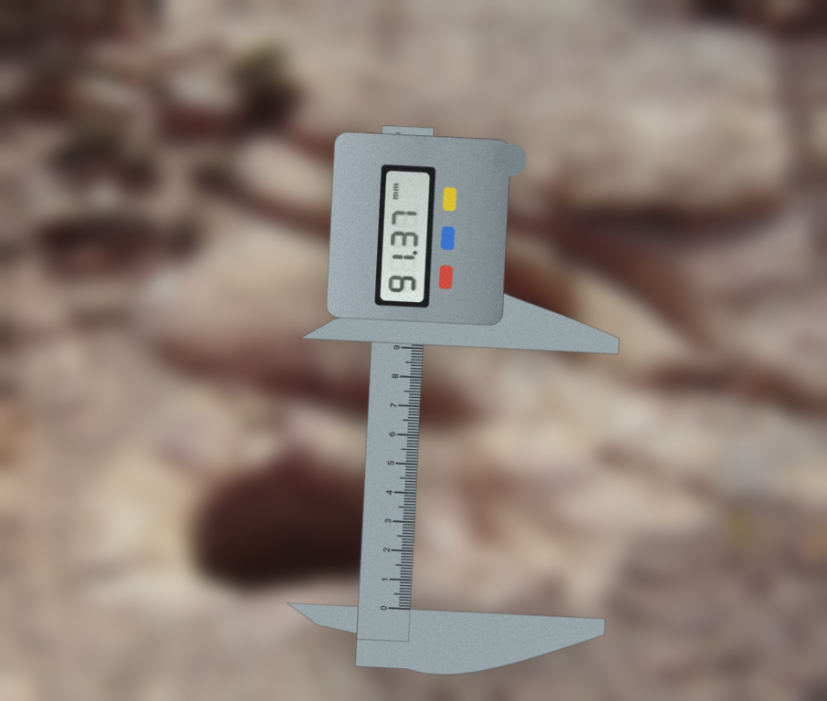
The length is 91.37
